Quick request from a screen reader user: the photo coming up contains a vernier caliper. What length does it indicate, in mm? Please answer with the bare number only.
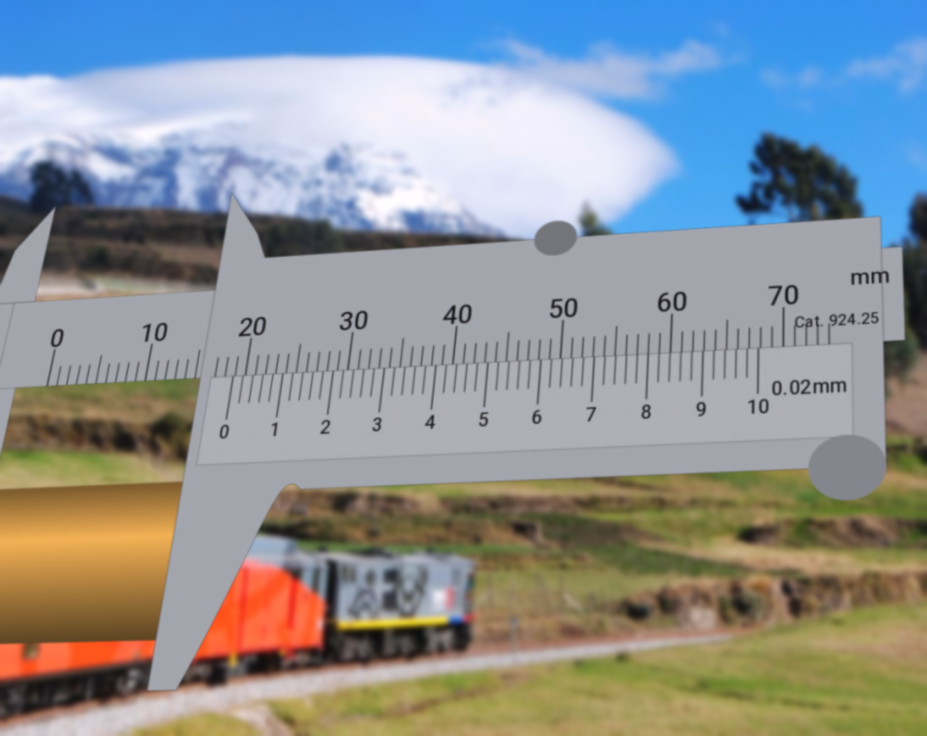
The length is 18.8
